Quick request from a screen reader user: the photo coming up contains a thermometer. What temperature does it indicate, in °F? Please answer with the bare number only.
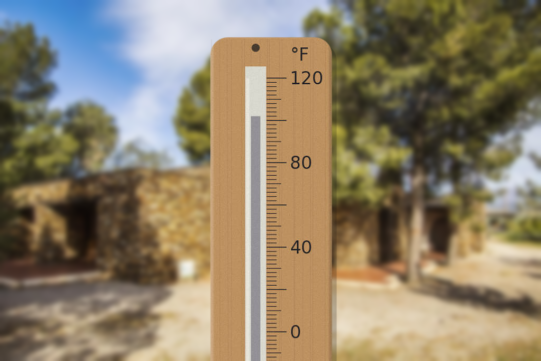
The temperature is 102
